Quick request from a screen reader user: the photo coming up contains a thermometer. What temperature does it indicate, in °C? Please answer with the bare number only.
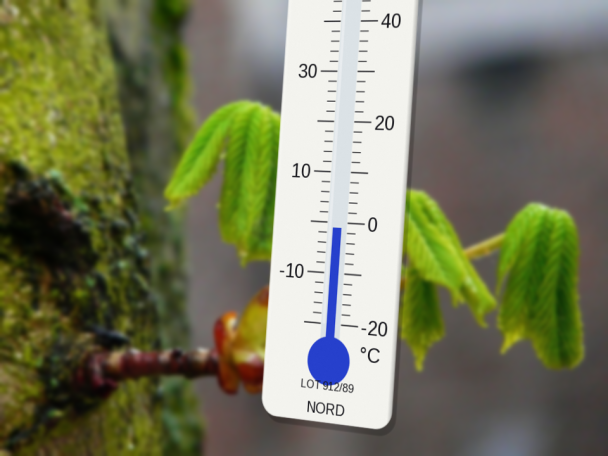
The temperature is -1
